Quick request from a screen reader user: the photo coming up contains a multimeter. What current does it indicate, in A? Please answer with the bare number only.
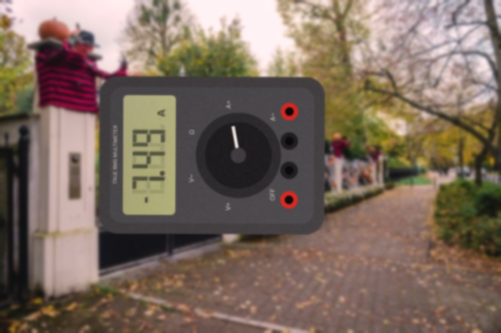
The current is -7.49
